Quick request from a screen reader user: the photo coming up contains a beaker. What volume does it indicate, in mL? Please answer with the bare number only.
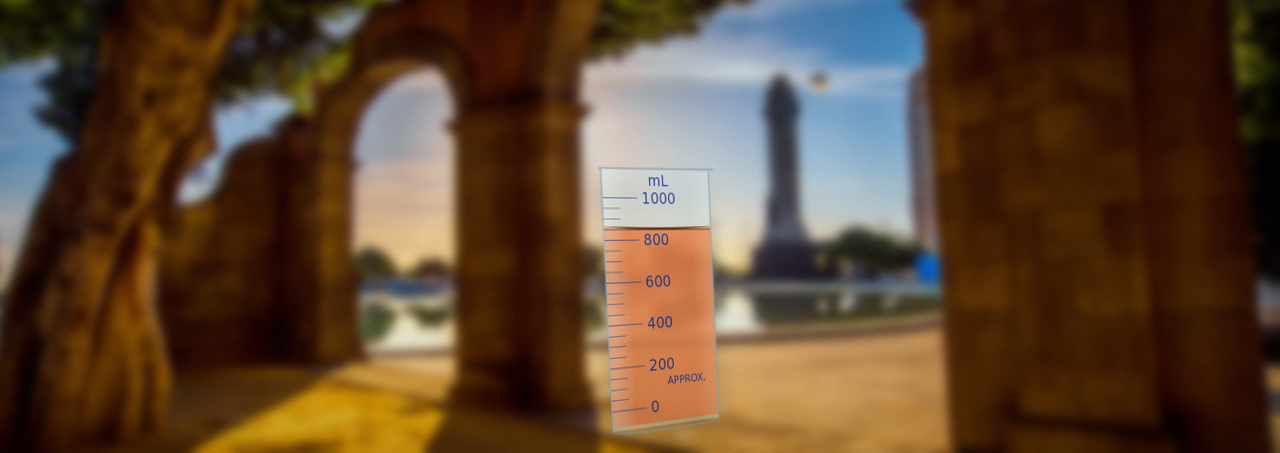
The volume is 850
